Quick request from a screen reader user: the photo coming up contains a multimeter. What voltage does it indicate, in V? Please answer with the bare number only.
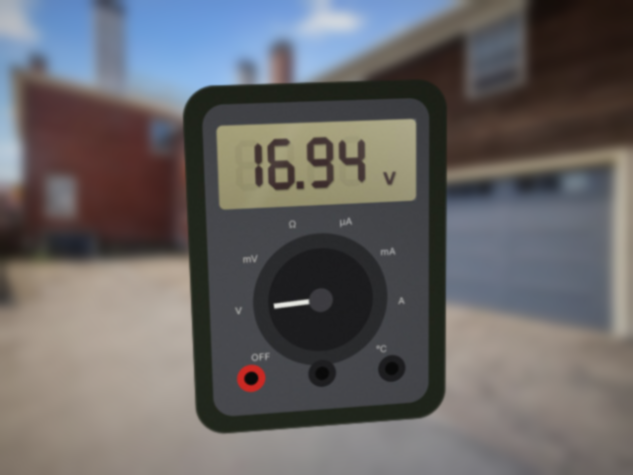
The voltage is 16.94
